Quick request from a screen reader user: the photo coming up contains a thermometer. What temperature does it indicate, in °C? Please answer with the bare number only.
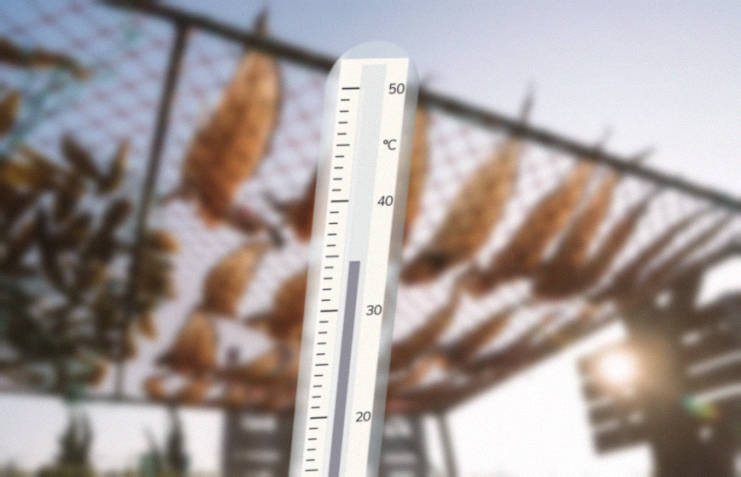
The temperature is 34.5
